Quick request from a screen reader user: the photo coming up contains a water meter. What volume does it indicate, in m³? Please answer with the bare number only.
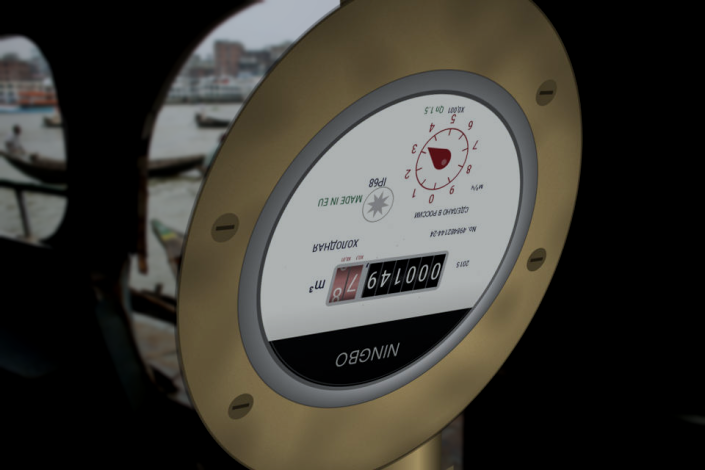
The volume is 149.783
